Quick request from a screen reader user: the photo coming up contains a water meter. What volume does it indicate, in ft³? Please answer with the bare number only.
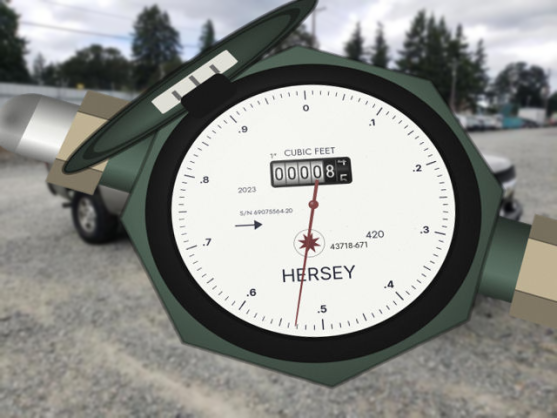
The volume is 84.53
